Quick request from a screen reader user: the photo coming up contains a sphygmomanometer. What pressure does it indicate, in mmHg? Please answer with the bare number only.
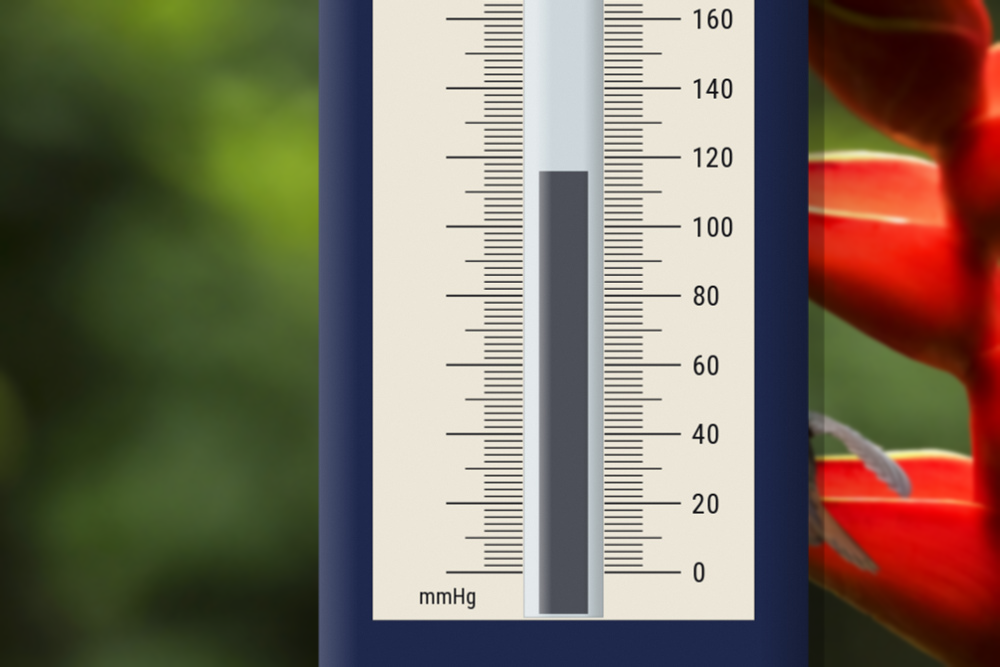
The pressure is 116
